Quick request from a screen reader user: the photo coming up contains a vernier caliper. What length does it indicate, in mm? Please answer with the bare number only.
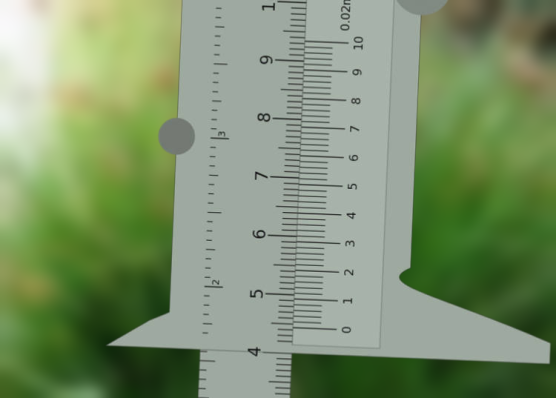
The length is 44.4
